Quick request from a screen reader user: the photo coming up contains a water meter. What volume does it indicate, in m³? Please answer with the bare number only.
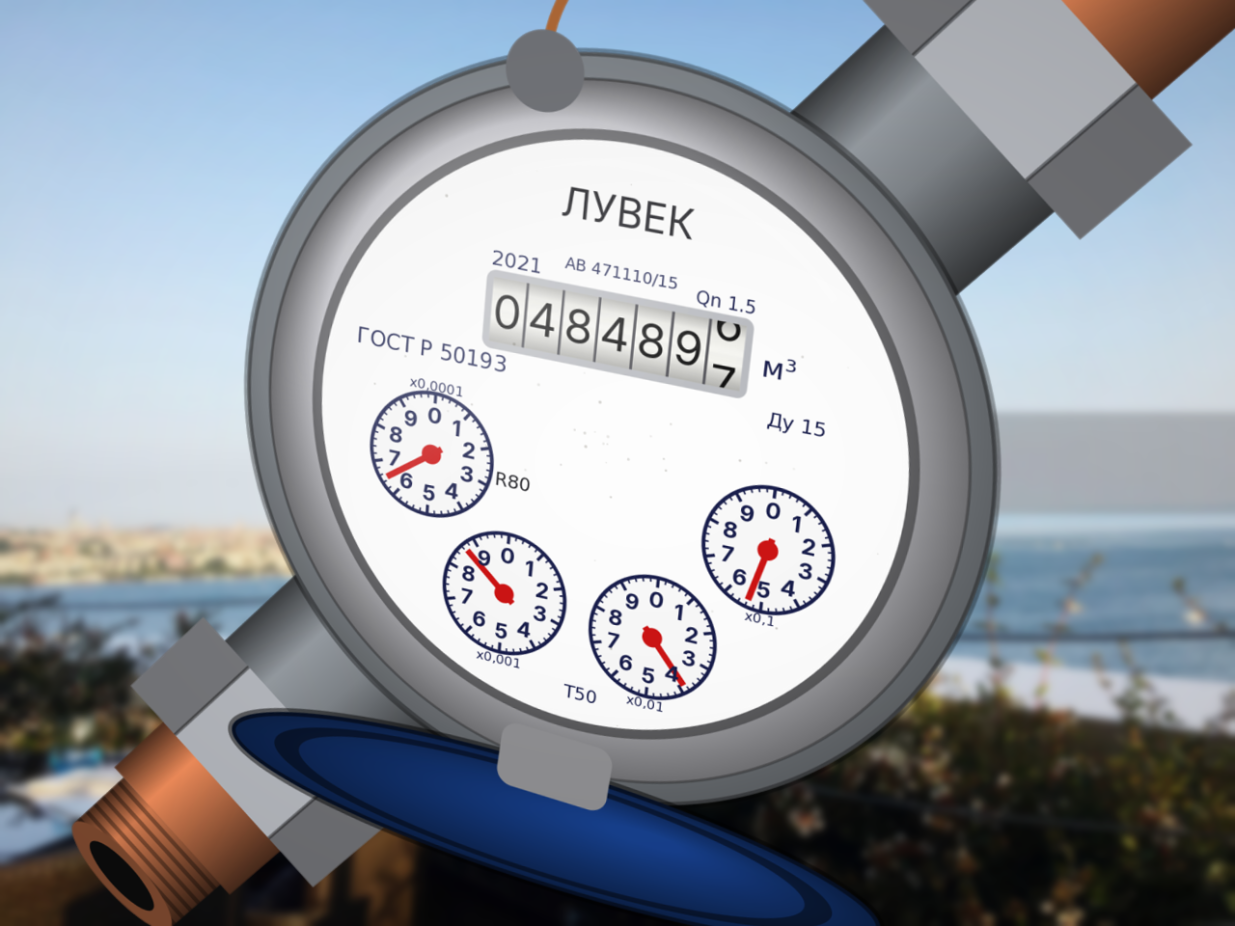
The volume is 484896.5386
